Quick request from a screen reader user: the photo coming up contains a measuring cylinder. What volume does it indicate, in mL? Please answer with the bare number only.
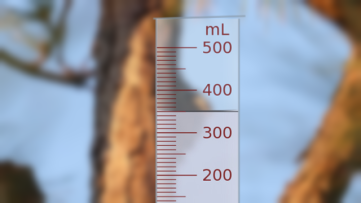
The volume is 350
